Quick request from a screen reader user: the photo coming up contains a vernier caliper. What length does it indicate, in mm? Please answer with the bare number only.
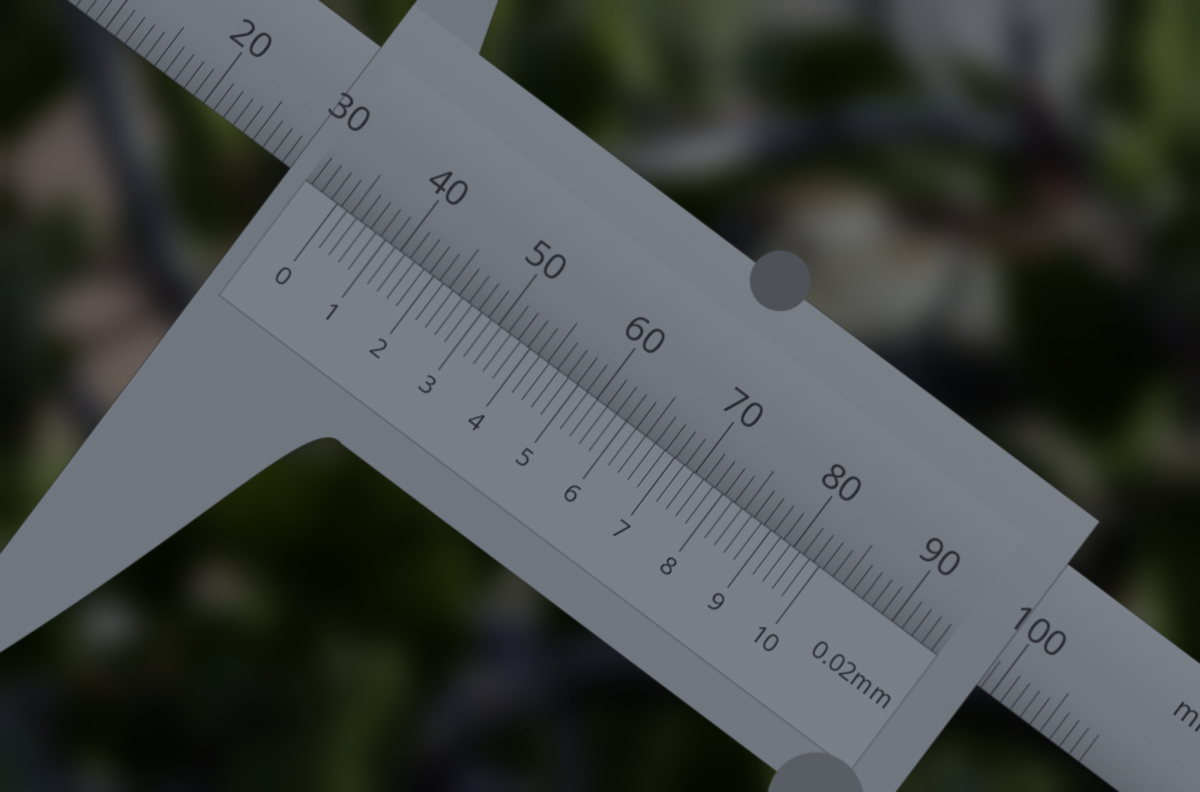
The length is 33.6
